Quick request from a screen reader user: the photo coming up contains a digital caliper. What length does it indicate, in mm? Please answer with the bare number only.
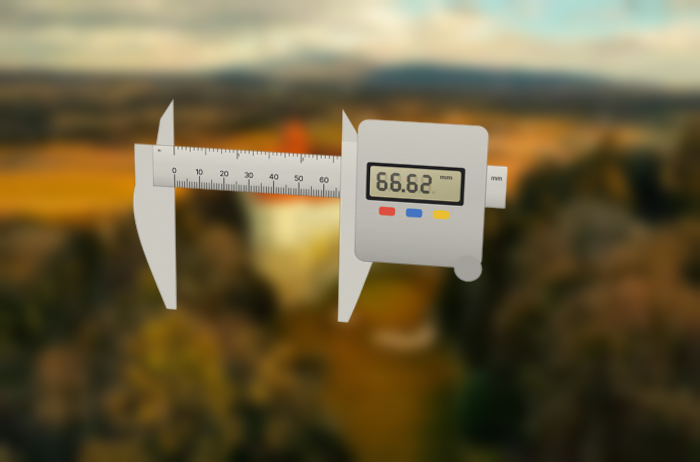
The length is 66.62
